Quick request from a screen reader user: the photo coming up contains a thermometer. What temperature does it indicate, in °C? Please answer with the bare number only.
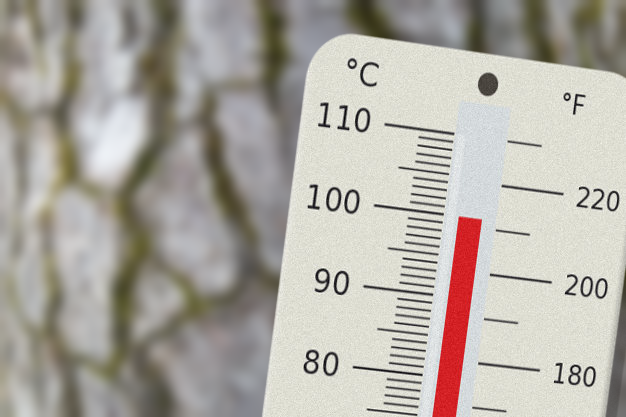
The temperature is 100
